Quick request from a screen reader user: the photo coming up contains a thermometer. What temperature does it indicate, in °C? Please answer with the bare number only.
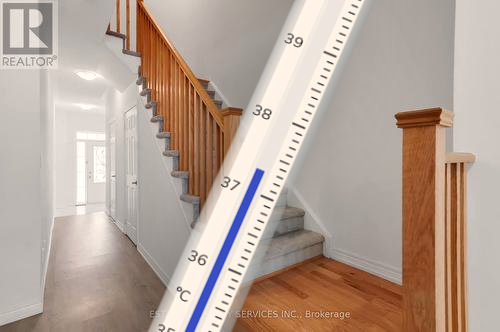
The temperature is 37.3
